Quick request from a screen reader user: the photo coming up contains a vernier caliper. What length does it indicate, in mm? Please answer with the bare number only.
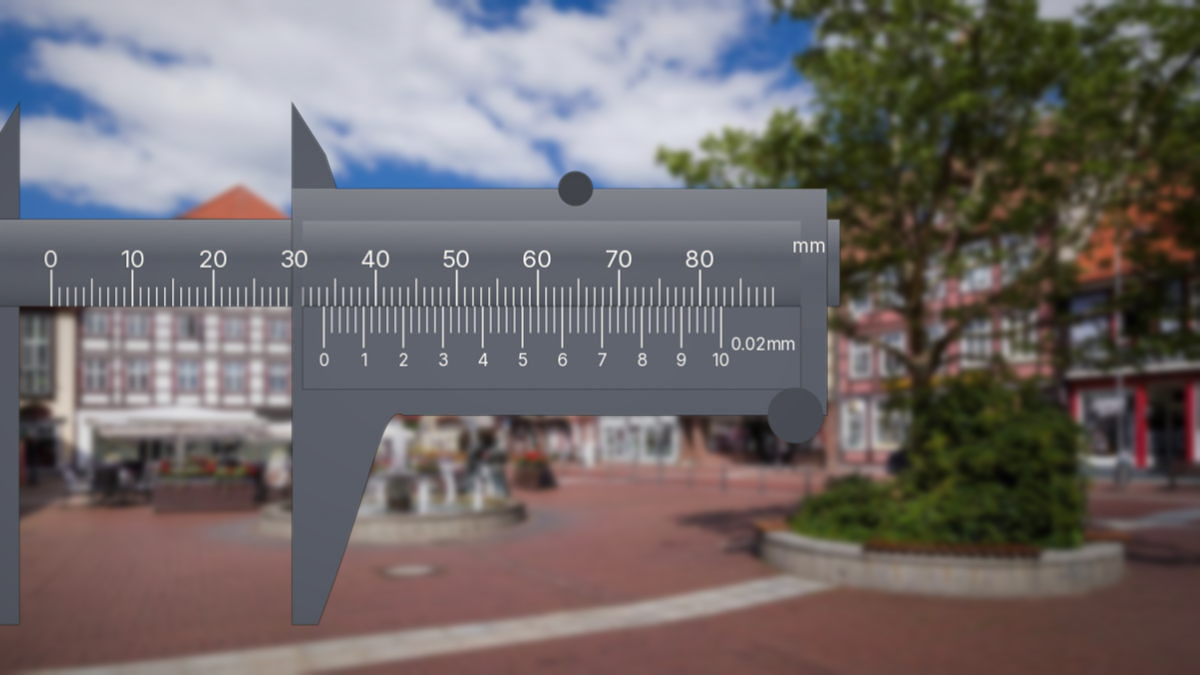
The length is 33.6
